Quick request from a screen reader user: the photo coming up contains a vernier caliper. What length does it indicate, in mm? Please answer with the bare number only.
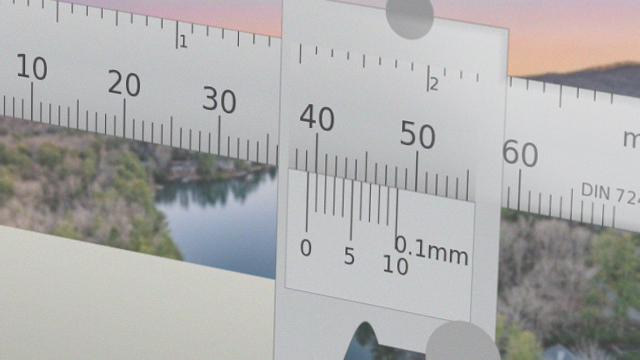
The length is 39.2
